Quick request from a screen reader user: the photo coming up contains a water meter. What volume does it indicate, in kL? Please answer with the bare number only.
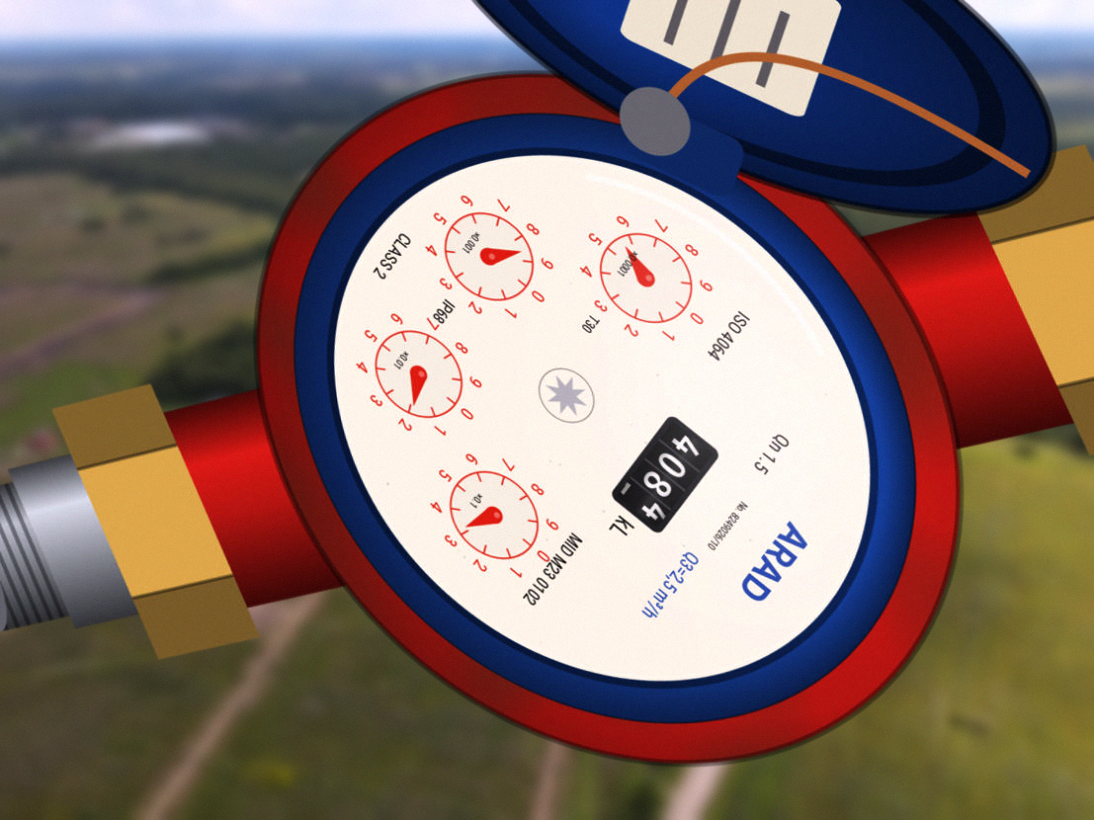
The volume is 4084.3185
